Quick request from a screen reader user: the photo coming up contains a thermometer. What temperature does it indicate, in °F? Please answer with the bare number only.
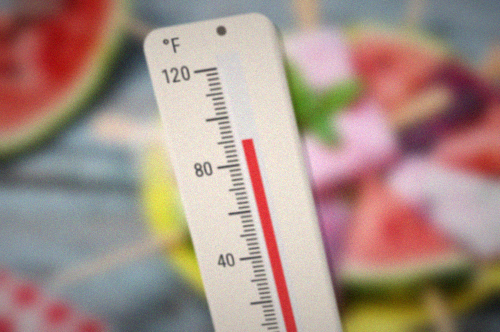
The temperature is 90
